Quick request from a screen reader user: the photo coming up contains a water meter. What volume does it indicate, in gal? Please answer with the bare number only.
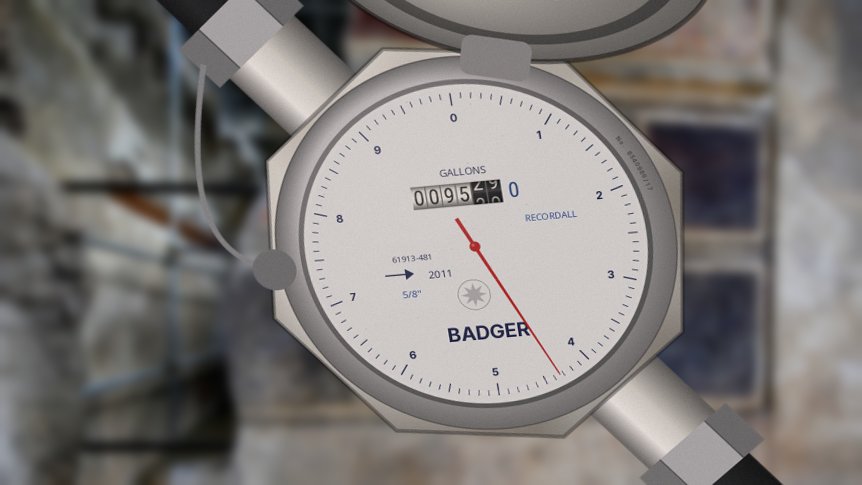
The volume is 95294.3
